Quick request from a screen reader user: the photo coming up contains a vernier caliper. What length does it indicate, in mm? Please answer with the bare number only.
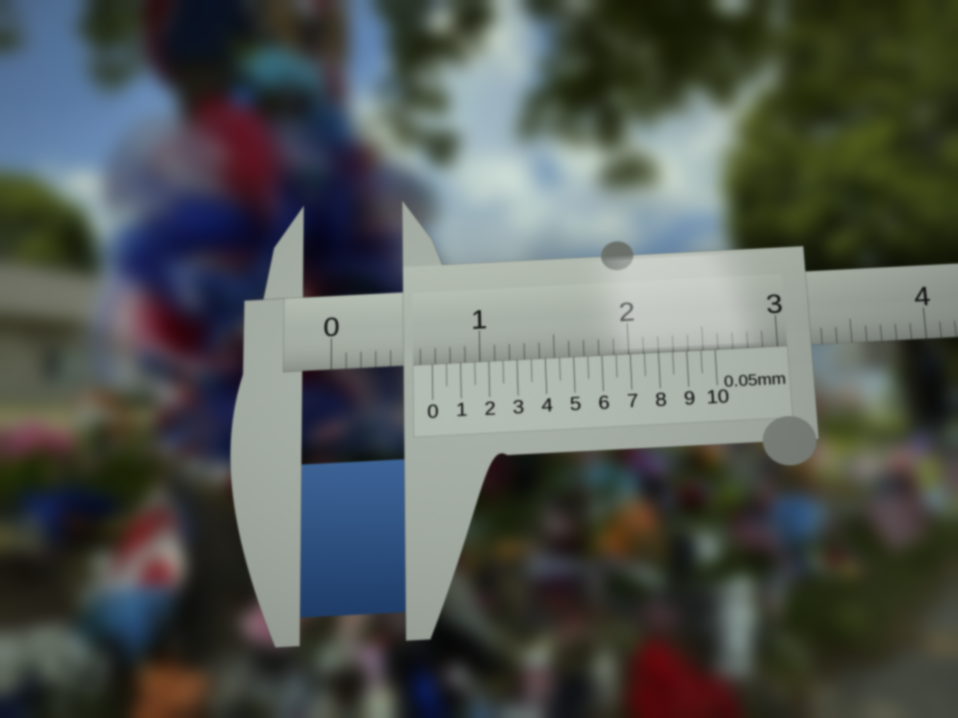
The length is 6.8
